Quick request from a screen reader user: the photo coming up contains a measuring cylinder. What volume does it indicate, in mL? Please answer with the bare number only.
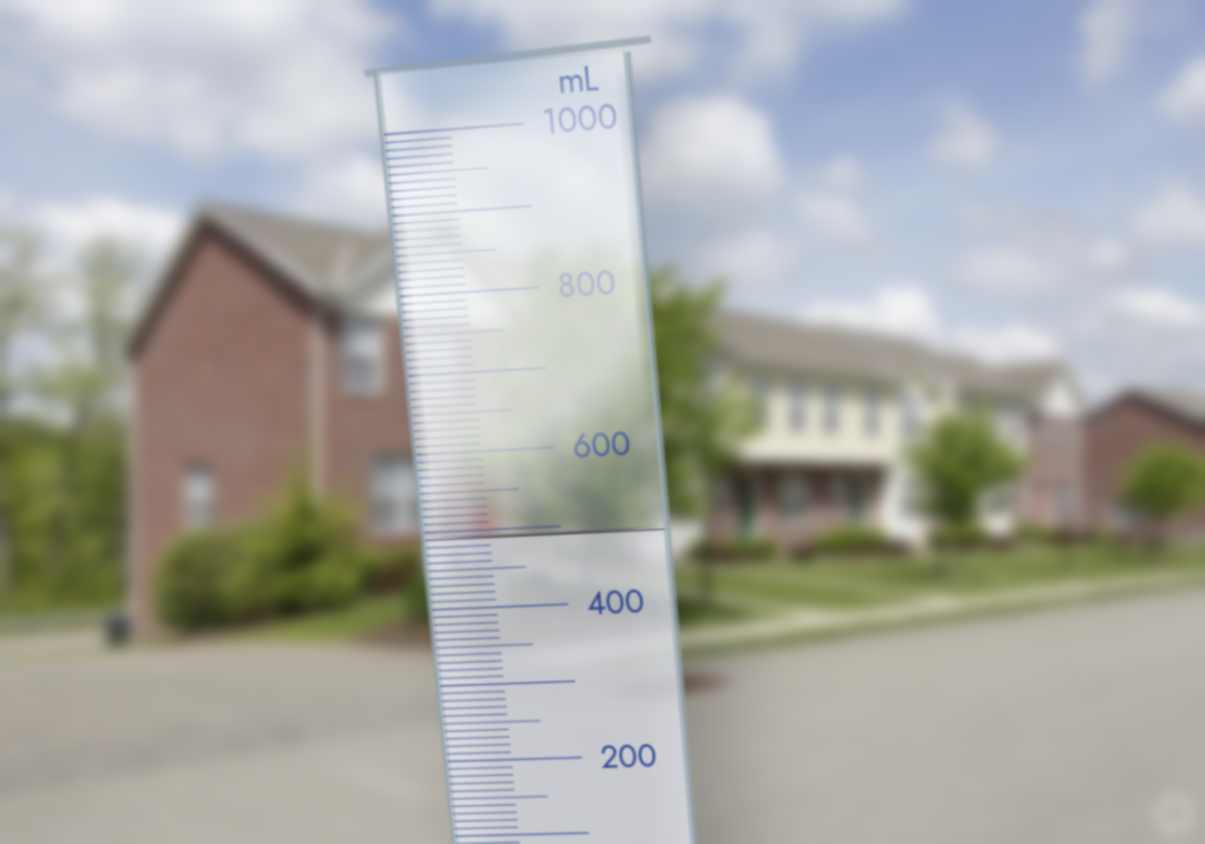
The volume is 490
